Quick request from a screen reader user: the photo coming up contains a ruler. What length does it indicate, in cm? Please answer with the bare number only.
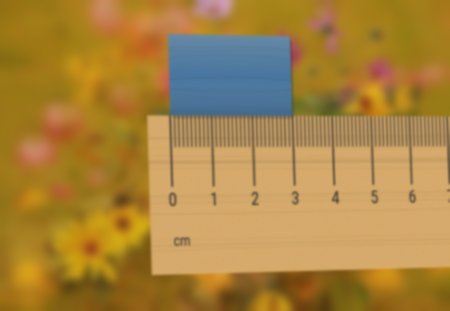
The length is 3
